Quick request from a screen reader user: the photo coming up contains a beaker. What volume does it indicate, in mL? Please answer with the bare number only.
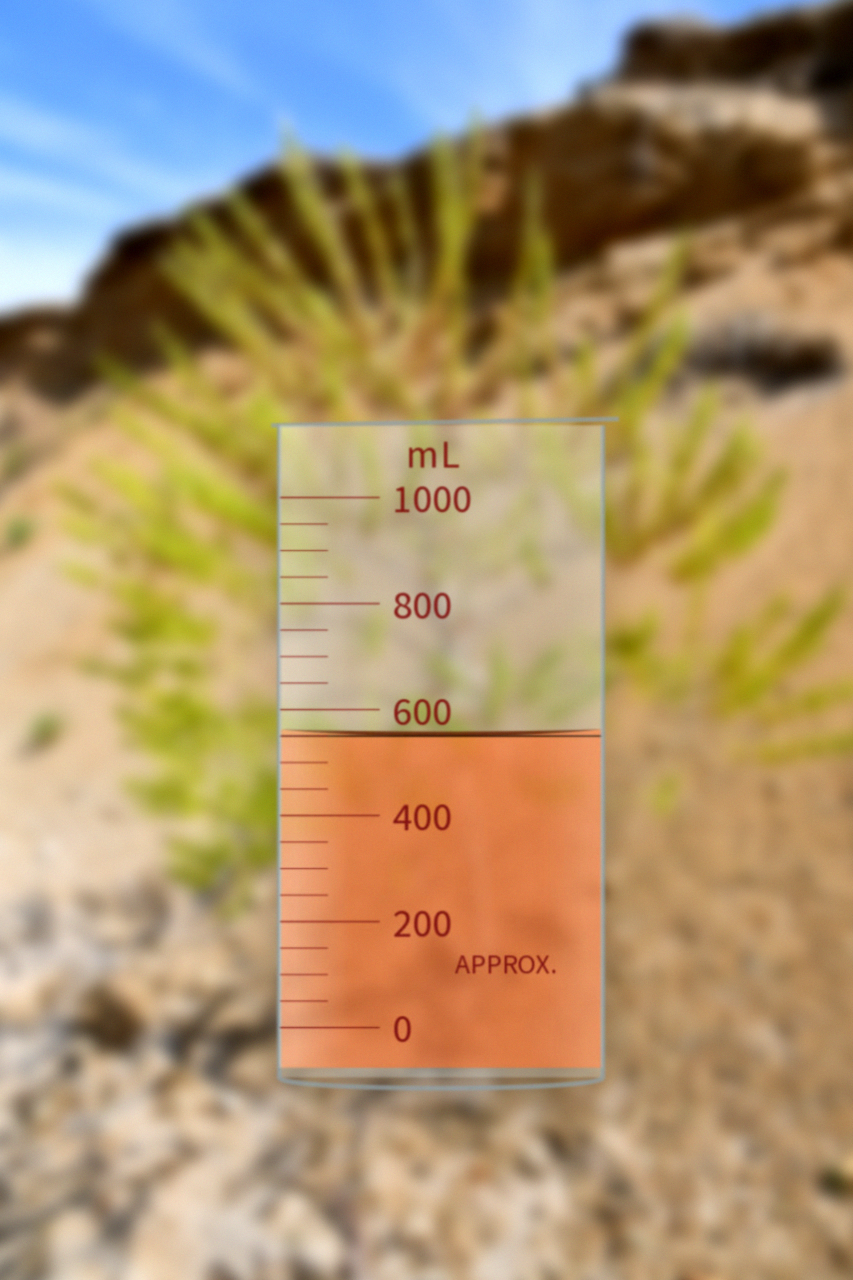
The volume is 550
